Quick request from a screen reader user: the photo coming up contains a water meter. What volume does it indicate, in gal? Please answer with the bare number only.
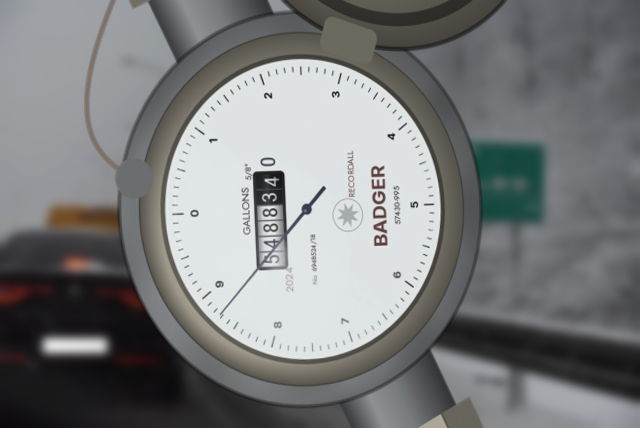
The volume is 5488338.7
